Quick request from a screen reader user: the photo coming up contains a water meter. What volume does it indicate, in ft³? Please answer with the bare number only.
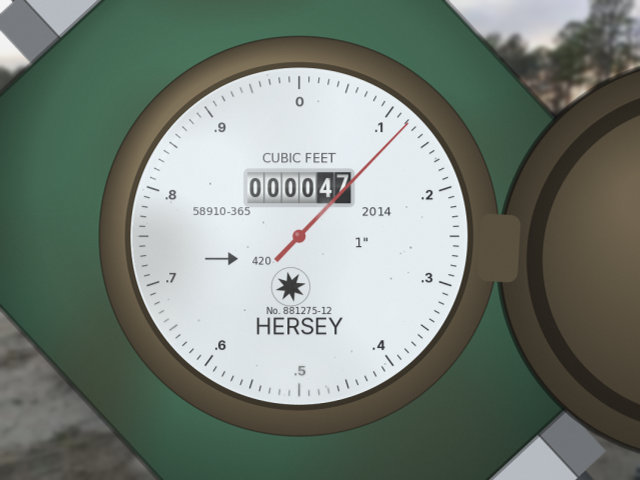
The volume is 47.12
